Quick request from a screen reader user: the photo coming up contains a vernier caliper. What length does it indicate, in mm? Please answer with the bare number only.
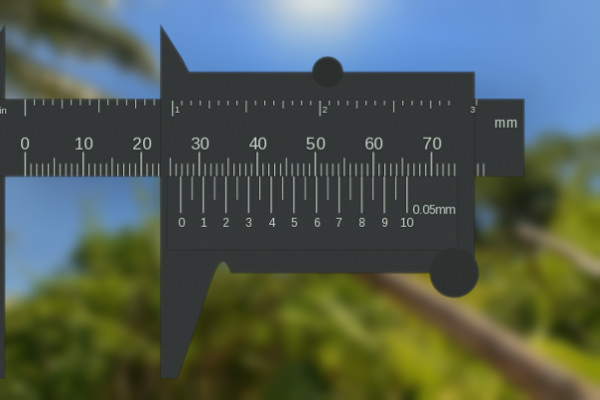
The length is 26.8
